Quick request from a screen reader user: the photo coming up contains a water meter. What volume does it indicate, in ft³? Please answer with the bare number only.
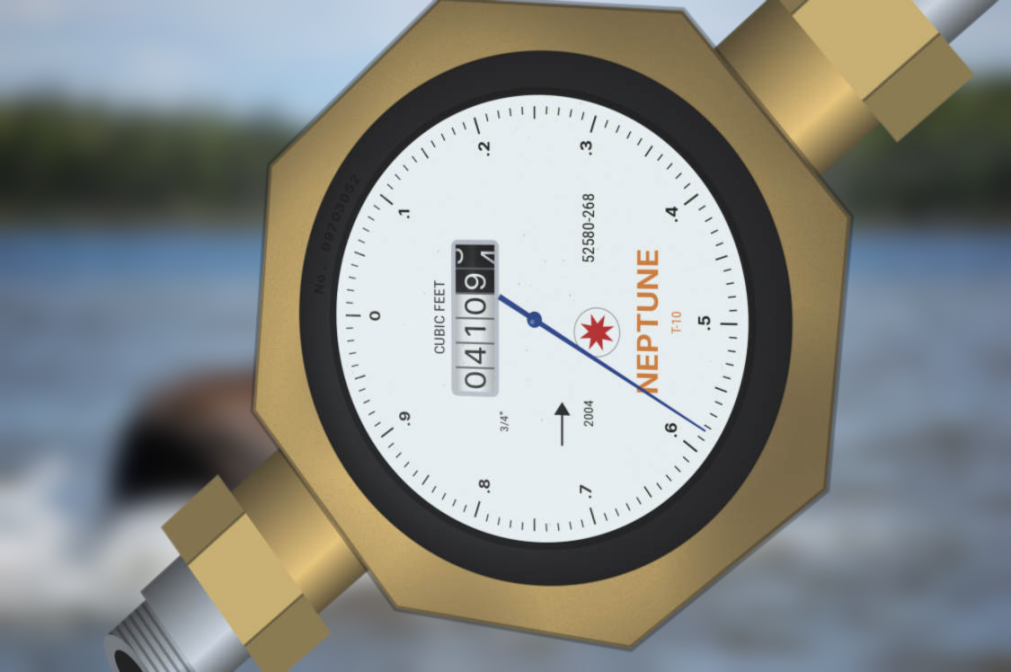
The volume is 41093.58
